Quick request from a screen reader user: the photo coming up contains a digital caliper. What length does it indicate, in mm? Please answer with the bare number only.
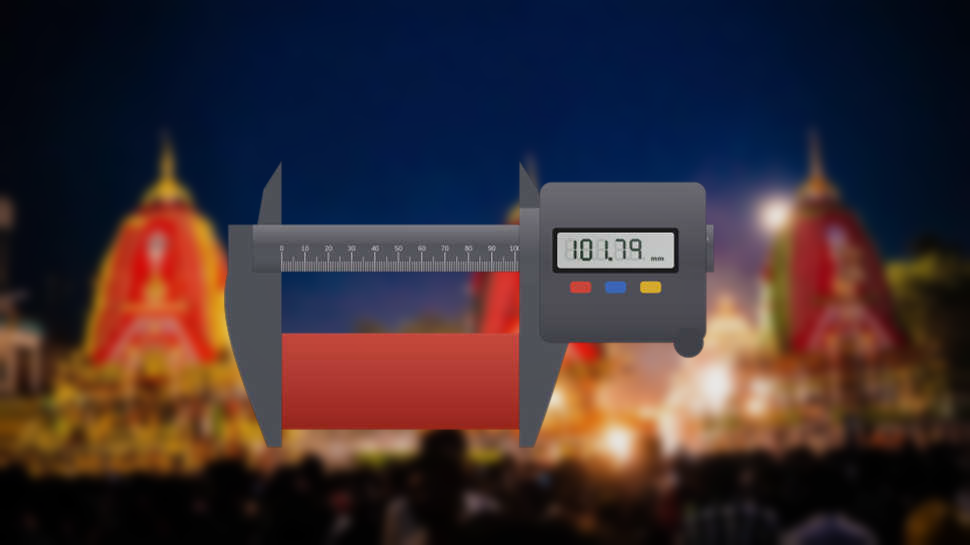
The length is 101.79
